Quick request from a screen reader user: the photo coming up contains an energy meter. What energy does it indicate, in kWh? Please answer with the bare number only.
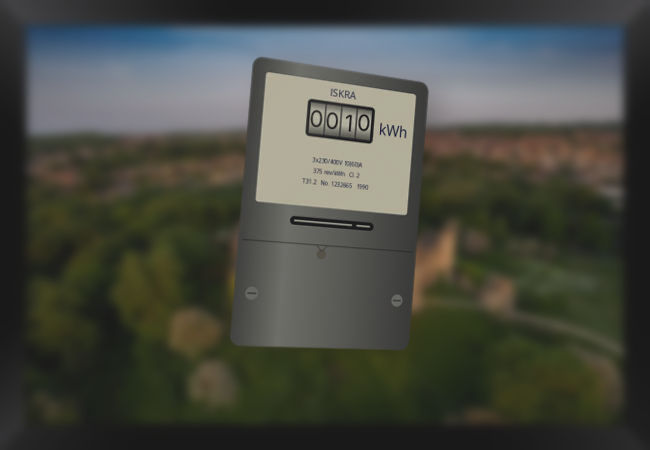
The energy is 10
